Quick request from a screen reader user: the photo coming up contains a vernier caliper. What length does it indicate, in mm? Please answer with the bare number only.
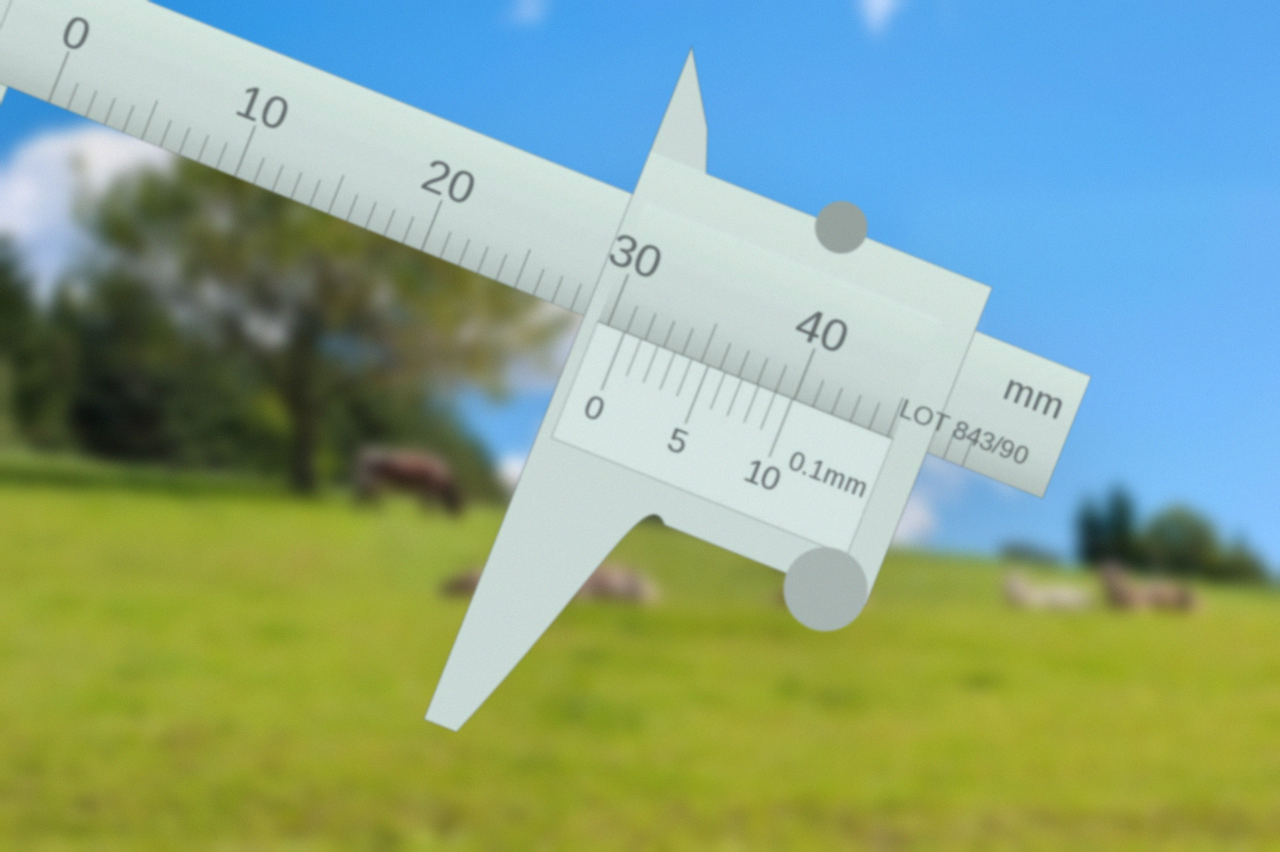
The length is 30.9
